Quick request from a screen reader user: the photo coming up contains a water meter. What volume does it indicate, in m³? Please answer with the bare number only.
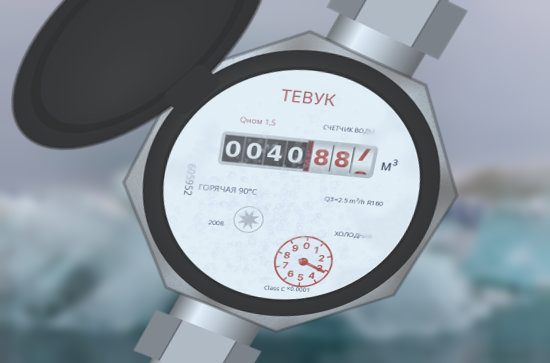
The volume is 40.8873
